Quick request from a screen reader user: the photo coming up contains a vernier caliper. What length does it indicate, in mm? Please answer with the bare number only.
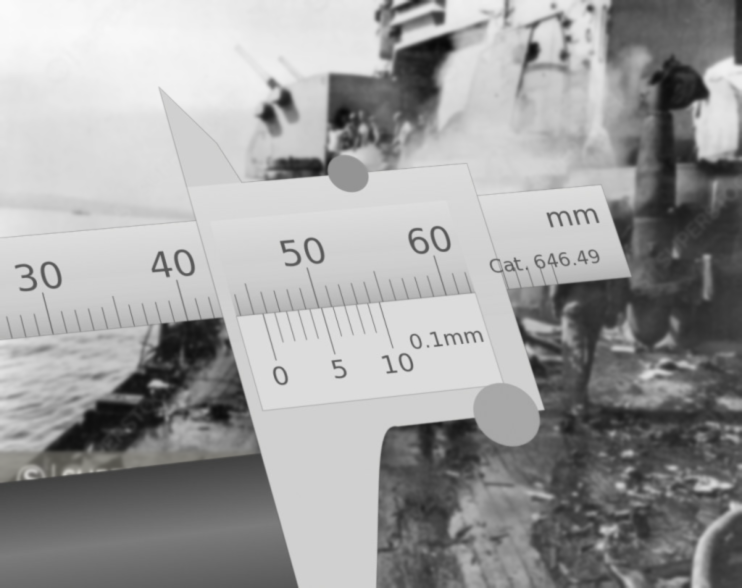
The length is 45.7
